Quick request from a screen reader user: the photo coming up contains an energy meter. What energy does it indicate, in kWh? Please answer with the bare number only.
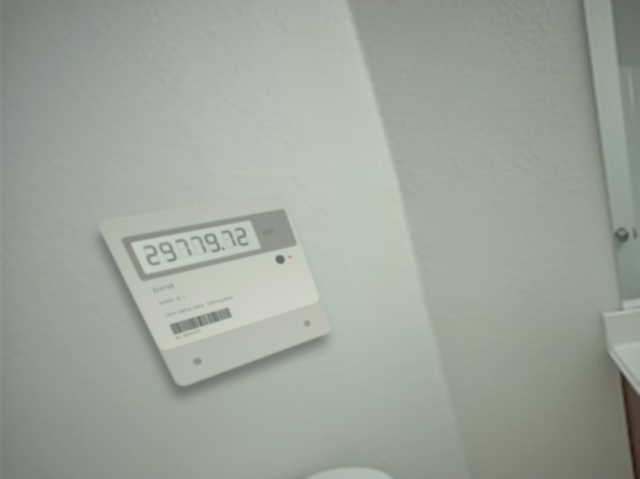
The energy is 29779.72
